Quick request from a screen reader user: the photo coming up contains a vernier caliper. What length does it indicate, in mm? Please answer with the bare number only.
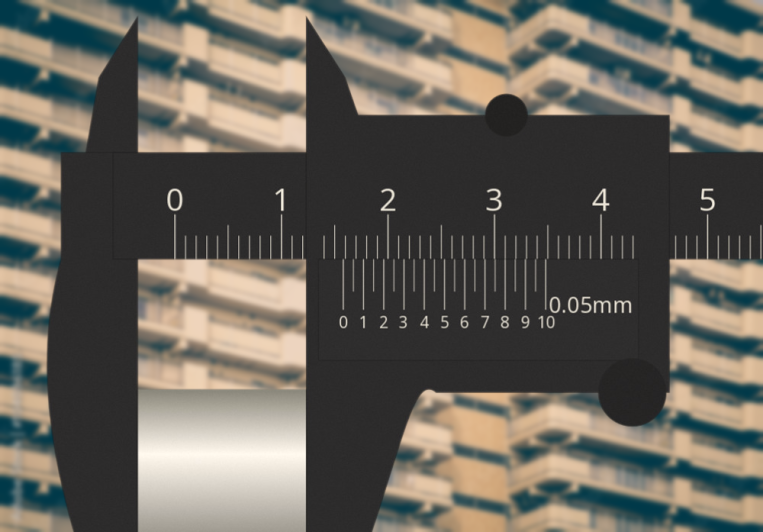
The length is 15.8
